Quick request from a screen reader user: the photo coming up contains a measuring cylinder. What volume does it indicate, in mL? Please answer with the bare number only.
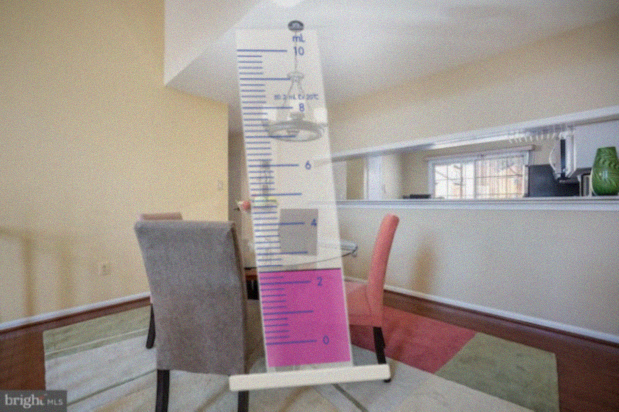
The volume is 2.4
